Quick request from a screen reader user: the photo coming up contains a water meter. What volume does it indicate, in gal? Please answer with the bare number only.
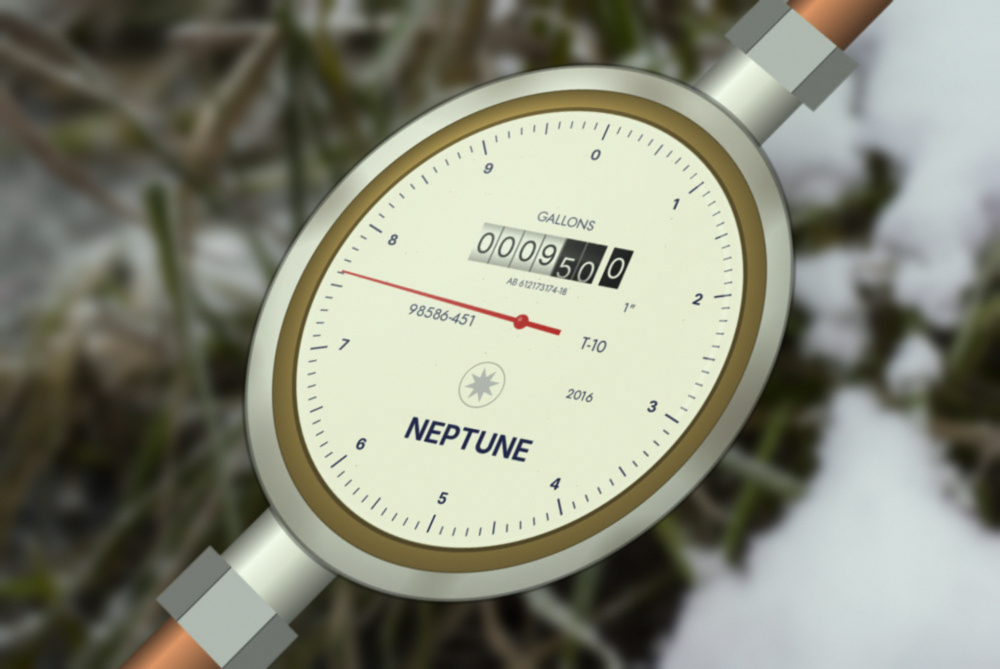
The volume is 9497.6
